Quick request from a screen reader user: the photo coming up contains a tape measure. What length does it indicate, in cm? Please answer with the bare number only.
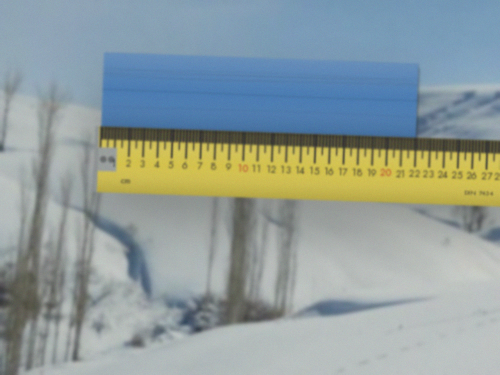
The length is 22
